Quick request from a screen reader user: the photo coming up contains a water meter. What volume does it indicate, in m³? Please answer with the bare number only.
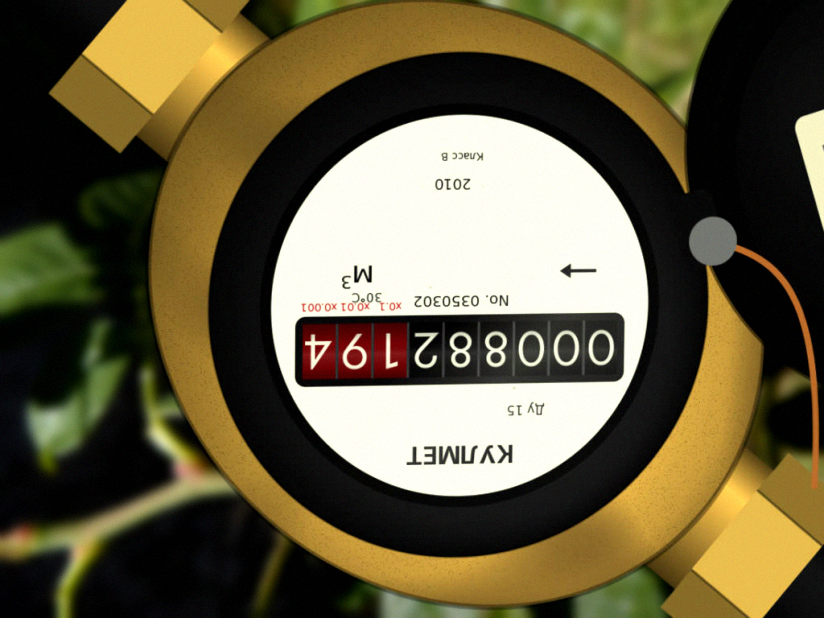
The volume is 882.194
